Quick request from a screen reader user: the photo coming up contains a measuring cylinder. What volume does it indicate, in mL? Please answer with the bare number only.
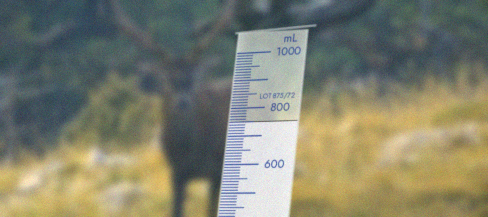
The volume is 750
